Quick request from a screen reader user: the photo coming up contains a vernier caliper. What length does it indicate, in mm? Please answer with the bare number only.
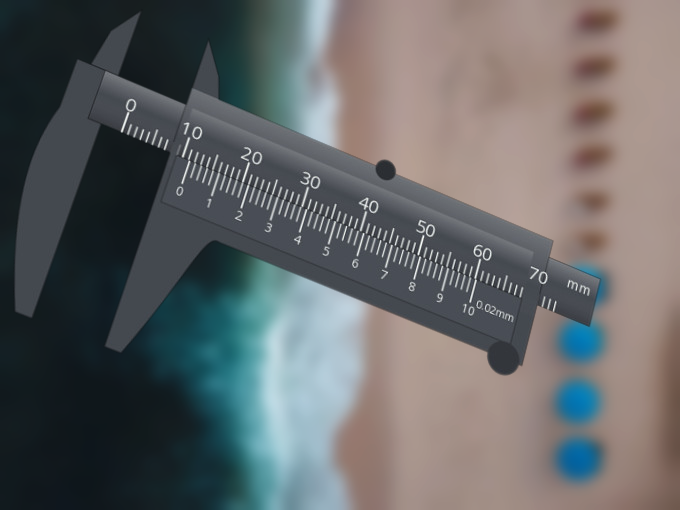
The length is 11.2
